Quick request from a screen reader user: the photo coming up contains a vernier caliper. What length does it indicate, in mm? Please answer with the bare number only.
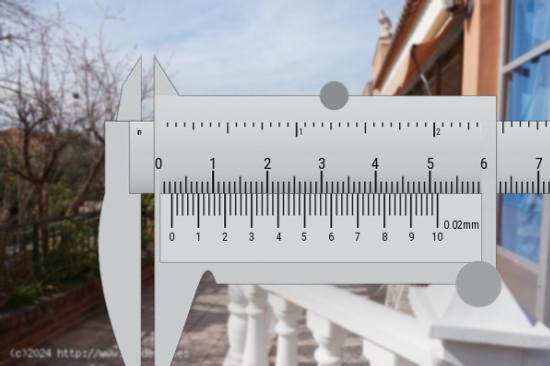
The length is 2.4
